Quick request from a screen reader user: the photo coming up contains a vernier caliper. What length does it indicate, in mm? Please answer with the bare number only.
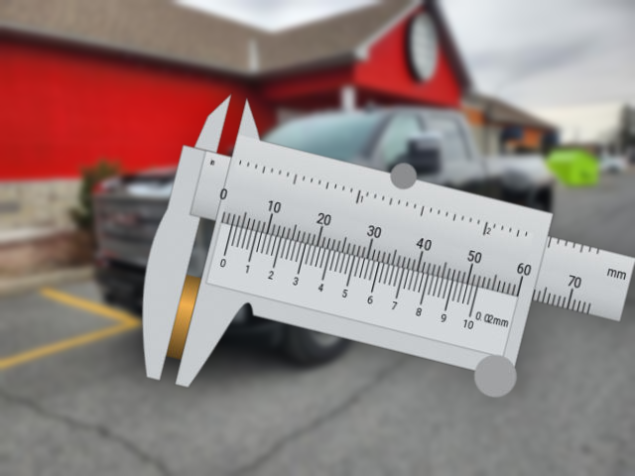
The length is 3.0
